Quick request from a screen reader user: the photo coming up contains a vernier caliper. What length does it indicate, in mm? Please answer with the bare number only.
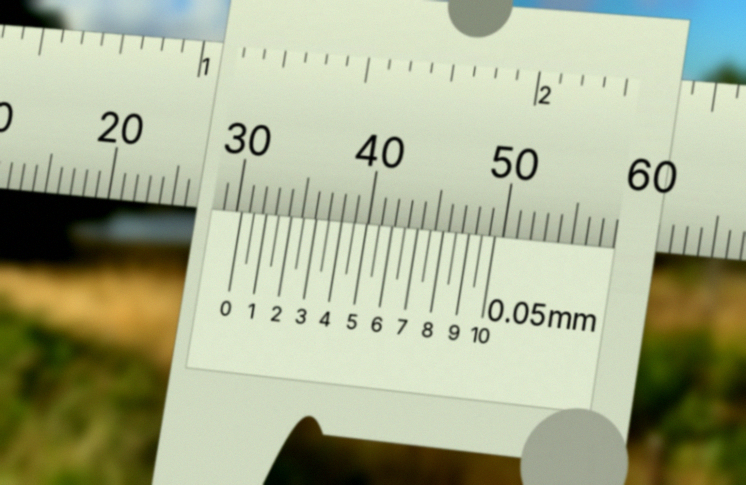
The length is 30.4
